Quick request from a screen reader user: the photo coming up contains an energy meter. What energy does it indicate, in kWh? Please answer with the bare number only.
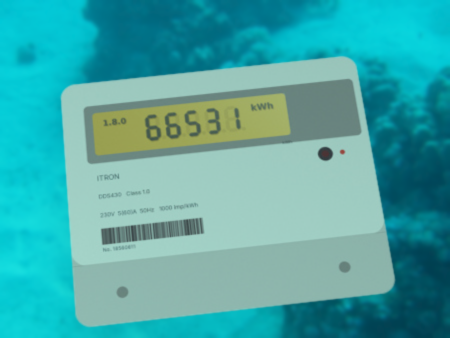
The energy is 66531
